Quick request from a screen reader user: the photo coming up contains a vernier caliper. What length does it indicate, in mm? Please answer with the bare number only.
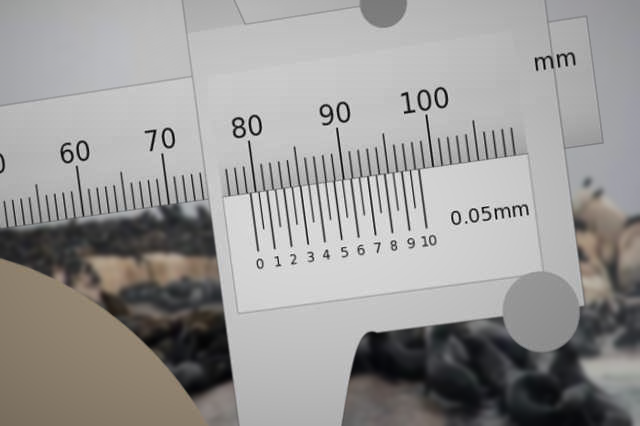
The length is 79.4
